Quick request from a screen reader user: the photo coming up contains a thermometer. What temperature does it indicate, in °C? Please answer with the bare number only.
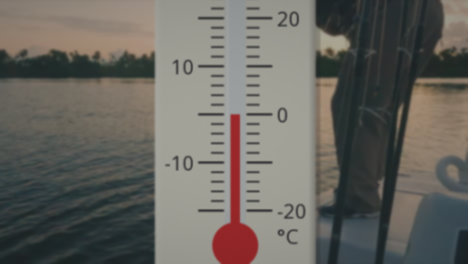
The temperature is 0
